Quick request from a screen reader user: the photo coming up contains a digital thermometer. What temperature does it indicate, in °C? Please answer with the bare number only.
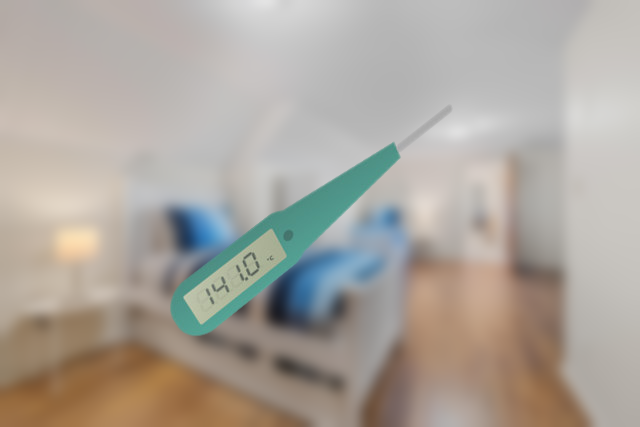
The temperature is 141.0
